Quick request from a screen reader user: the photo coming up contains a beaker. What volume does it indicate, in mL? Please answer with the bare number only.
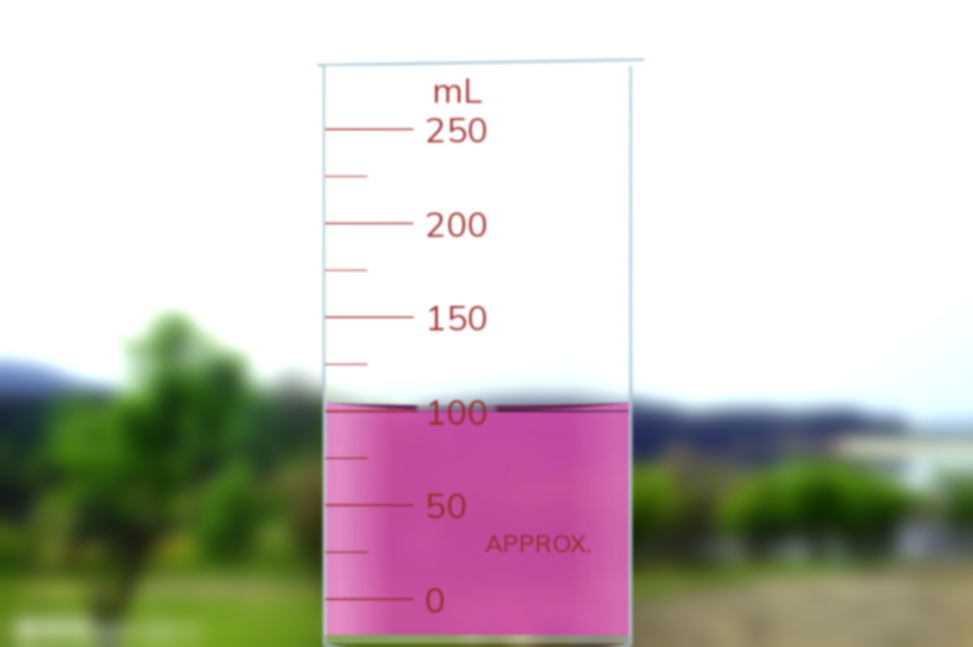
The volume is 100
